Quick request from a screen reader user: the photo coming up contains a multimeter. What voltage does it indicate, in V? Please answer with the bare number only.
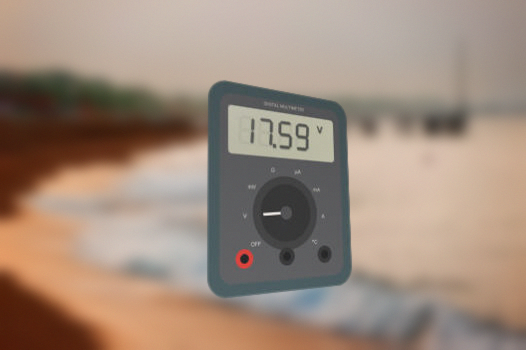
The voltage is 17.59
